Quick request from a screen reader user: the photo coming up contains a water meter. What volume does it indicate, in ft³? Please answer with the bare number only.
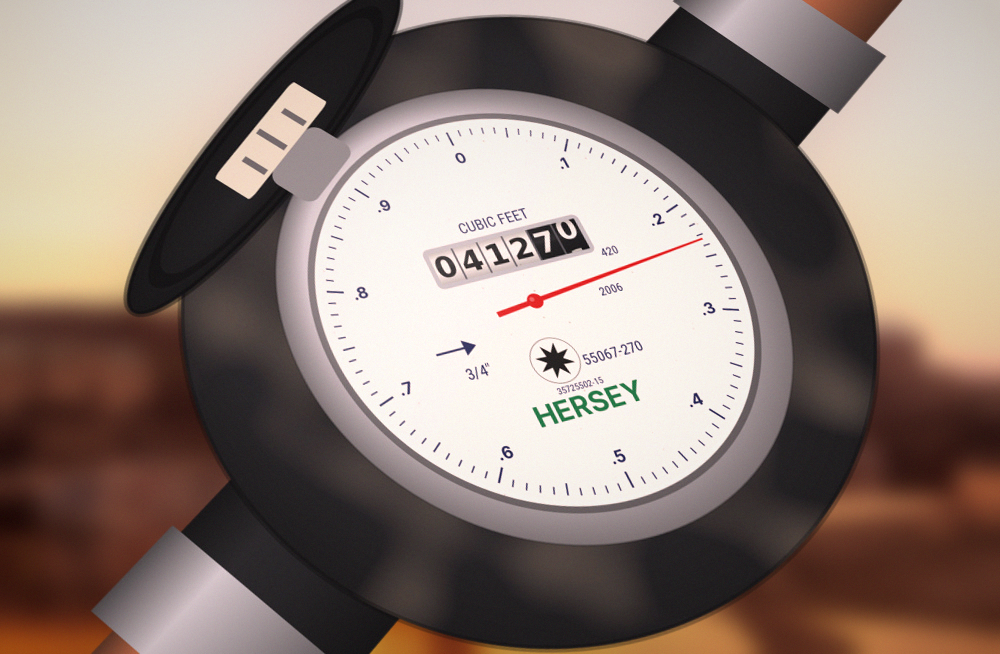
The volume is 41270.23
